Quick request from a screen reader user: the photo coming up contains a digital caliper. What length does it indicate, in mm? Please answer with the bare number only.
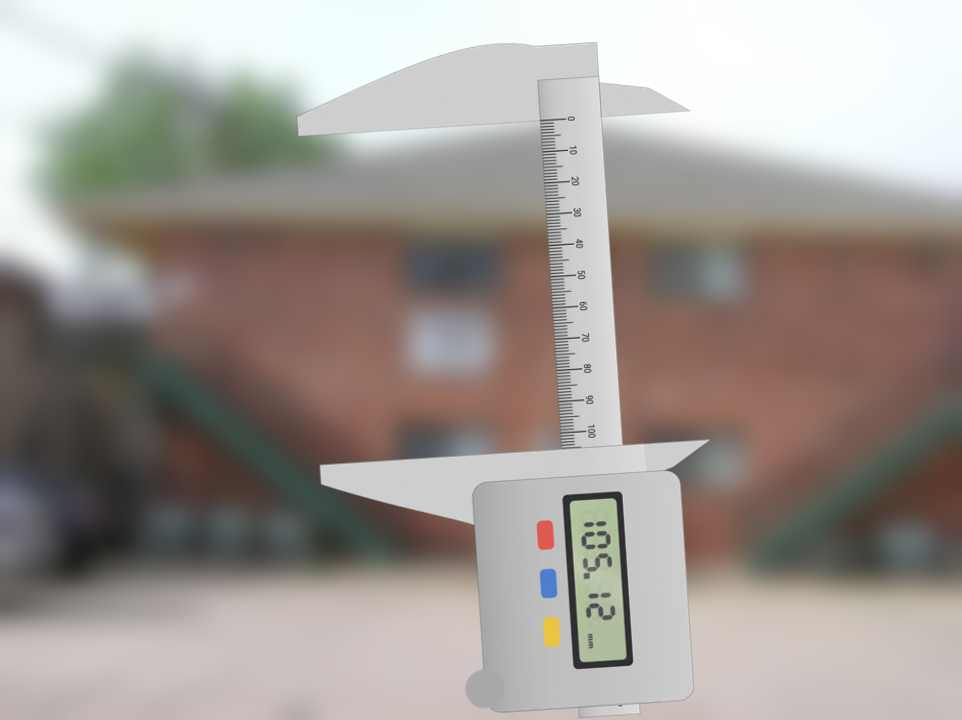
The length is 105.12
